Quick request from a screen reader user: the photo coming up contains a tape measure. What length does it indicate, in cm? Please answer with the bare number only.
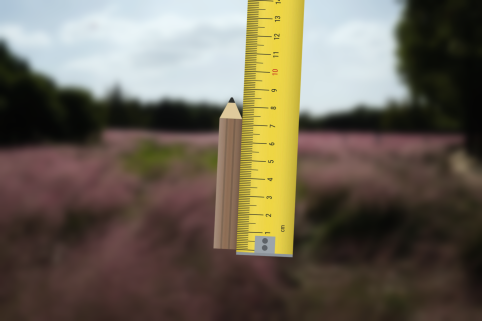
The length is 8.5
